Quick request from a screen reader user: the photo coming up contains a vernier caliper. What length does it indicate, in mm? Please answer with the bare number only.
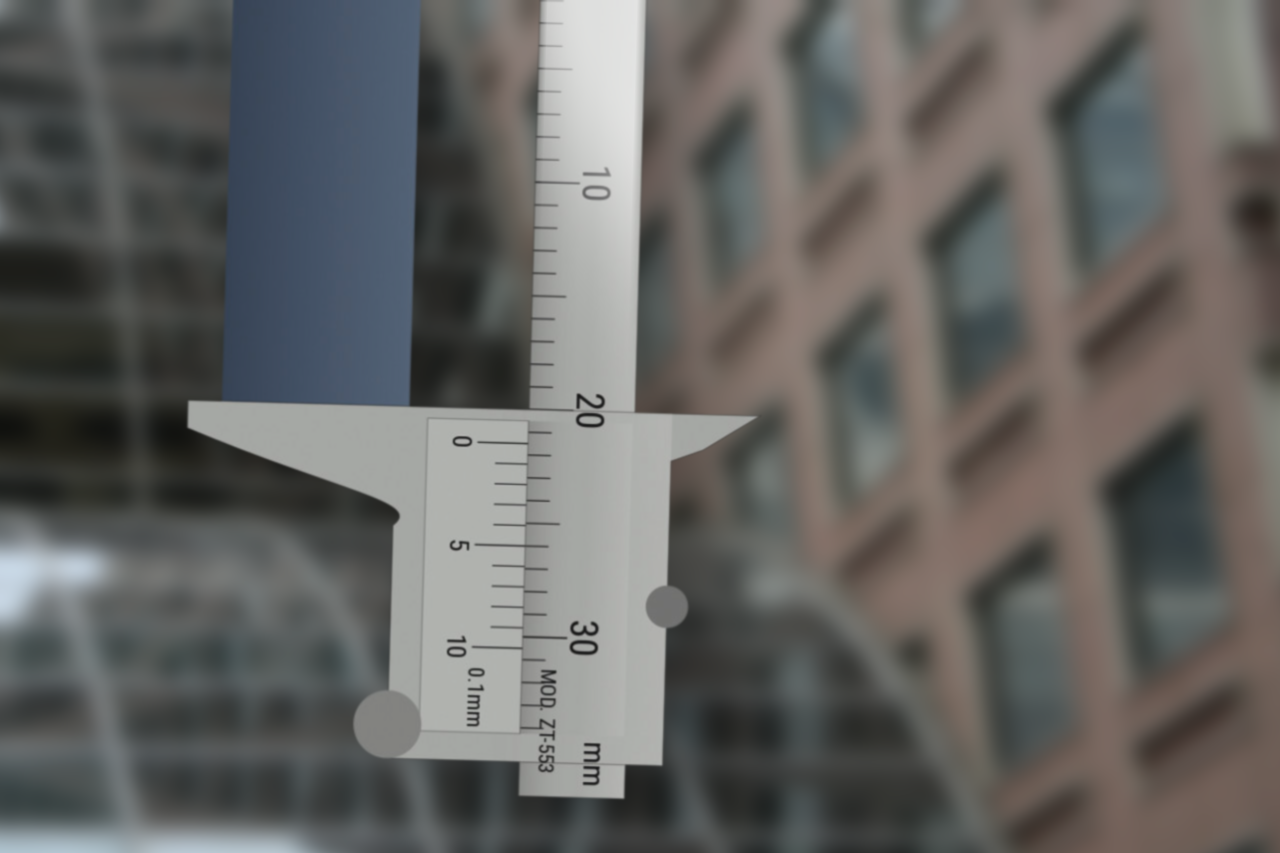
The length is 21.5
